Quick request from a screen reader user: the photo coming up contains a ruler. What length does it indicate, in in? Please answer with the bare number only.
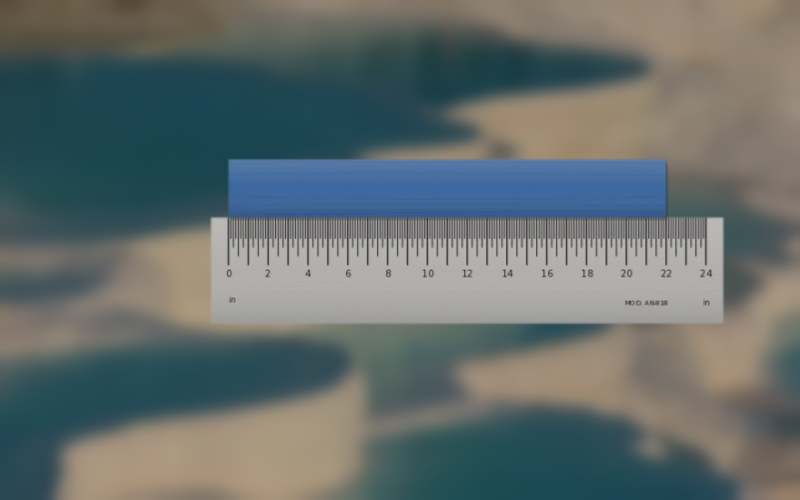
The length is 22
